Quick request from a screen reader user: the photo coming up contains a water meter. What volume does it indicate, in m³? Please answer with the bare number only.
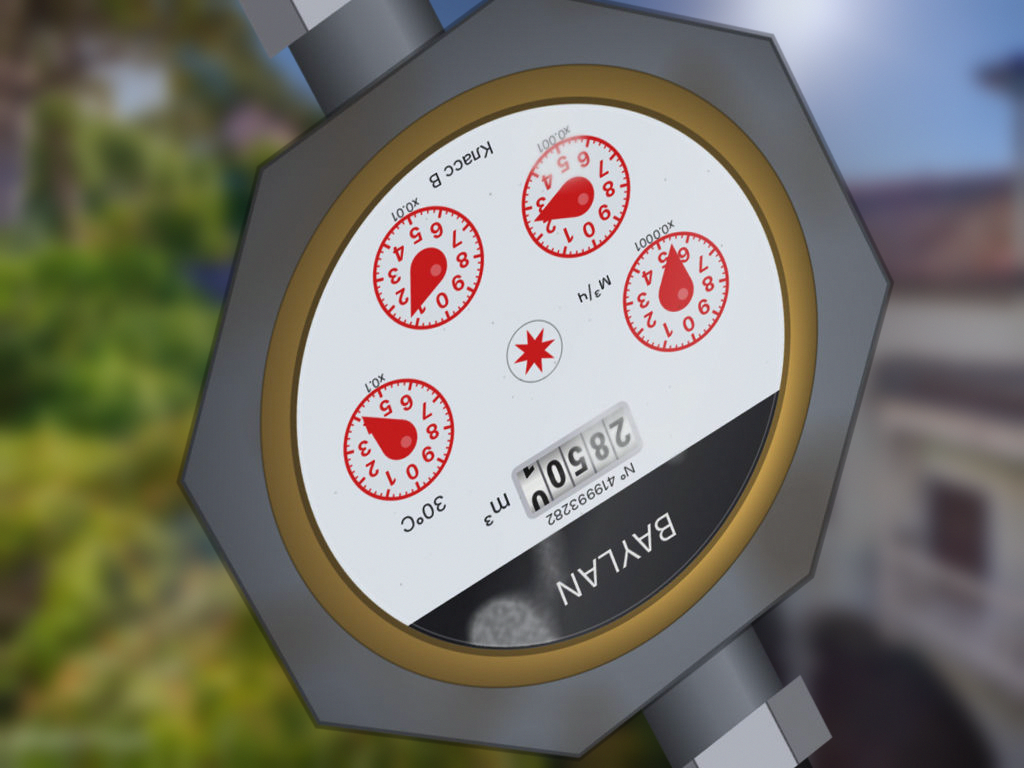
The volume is 28500.4125
